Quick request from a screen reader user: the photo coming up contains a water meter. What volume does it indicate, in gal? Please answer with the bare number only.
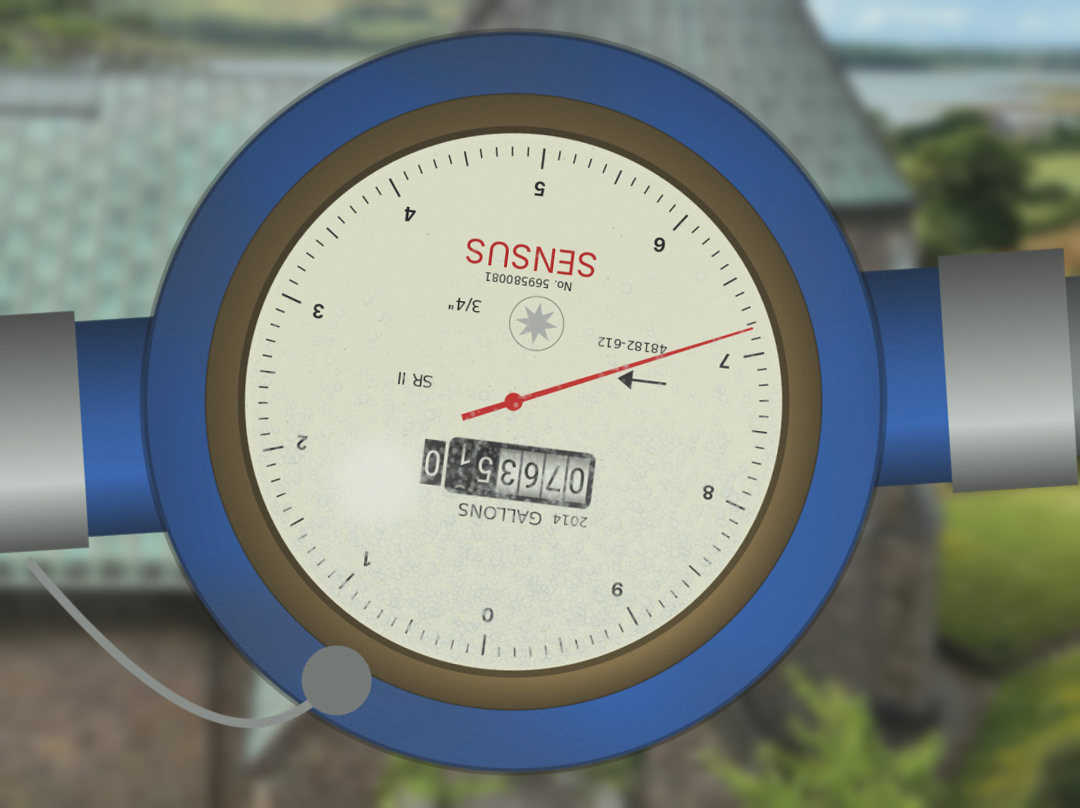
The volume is 763506.8
